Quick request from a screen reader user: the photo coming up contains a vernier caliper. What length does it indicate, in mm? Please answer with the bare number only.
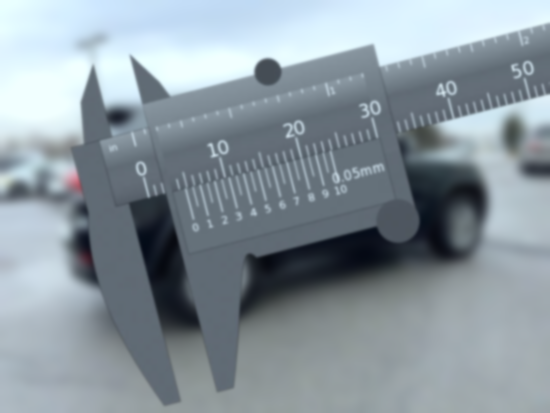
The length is 4.8
